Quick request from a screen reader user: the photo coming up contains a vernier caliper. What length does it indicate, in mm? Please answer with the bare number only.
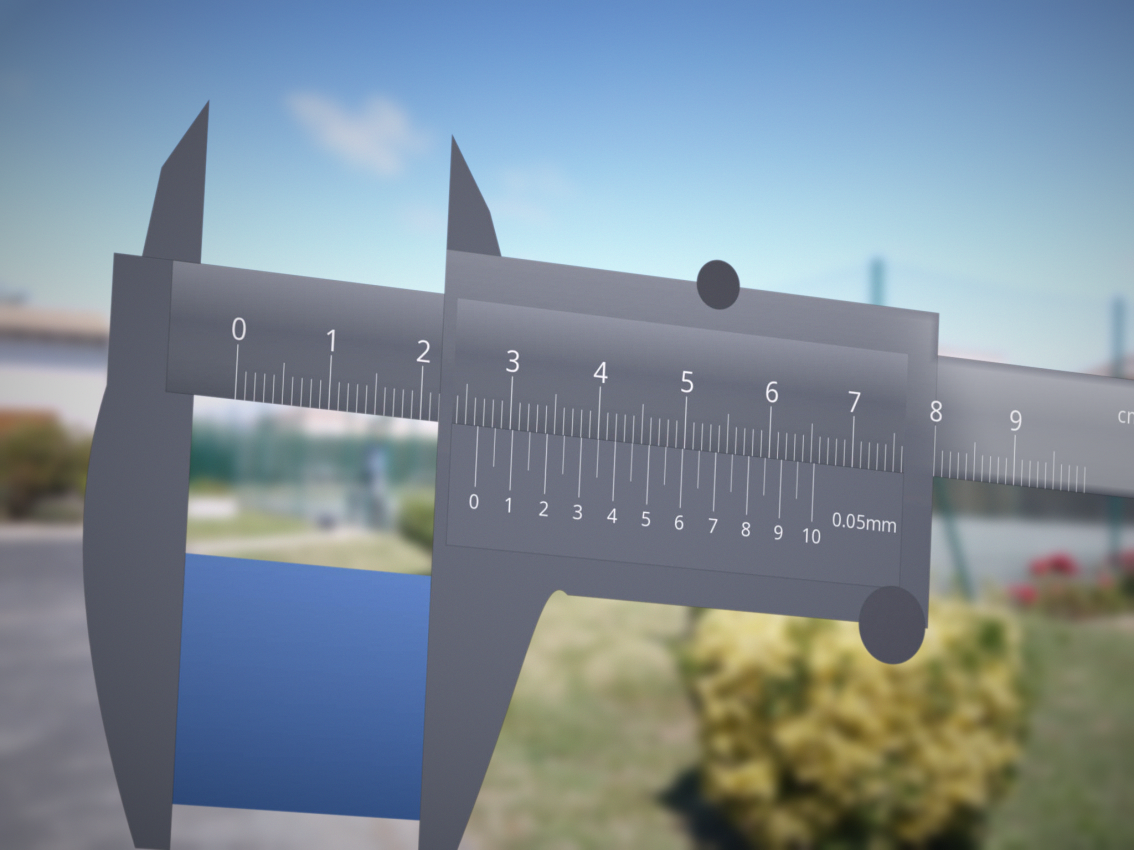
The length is 26.4
